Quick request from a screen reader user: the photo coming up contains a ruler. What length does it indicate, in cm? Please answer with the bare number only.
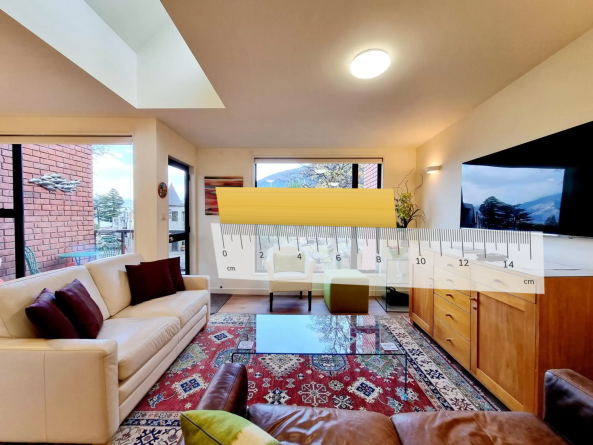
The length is 9
